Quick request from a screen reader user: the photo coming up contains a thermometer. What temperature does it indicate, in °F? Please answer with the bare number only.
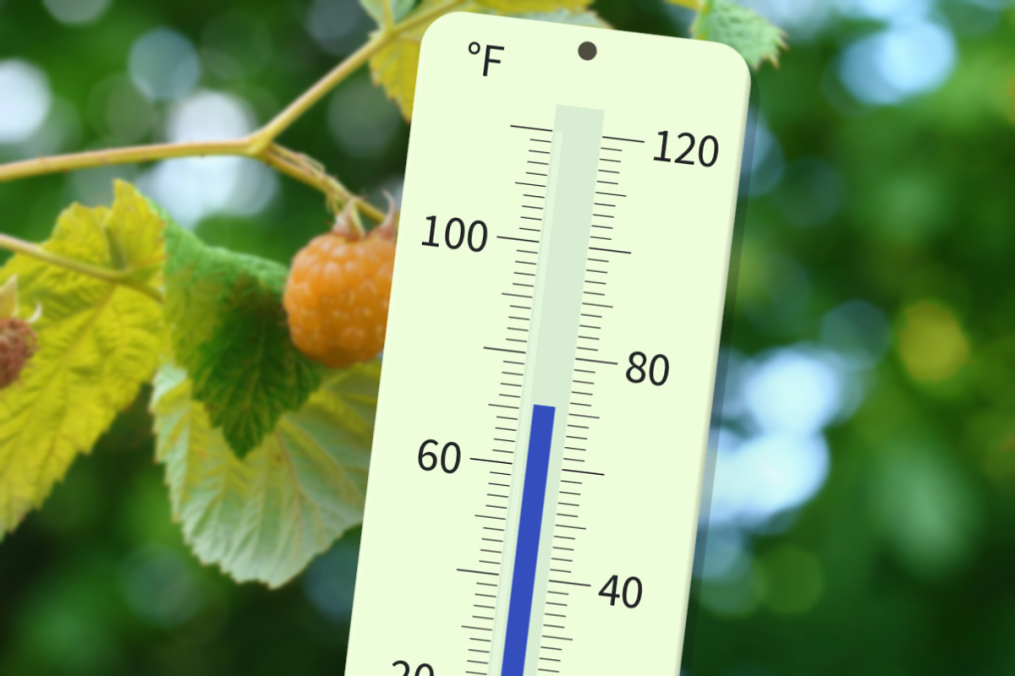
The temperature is 71
